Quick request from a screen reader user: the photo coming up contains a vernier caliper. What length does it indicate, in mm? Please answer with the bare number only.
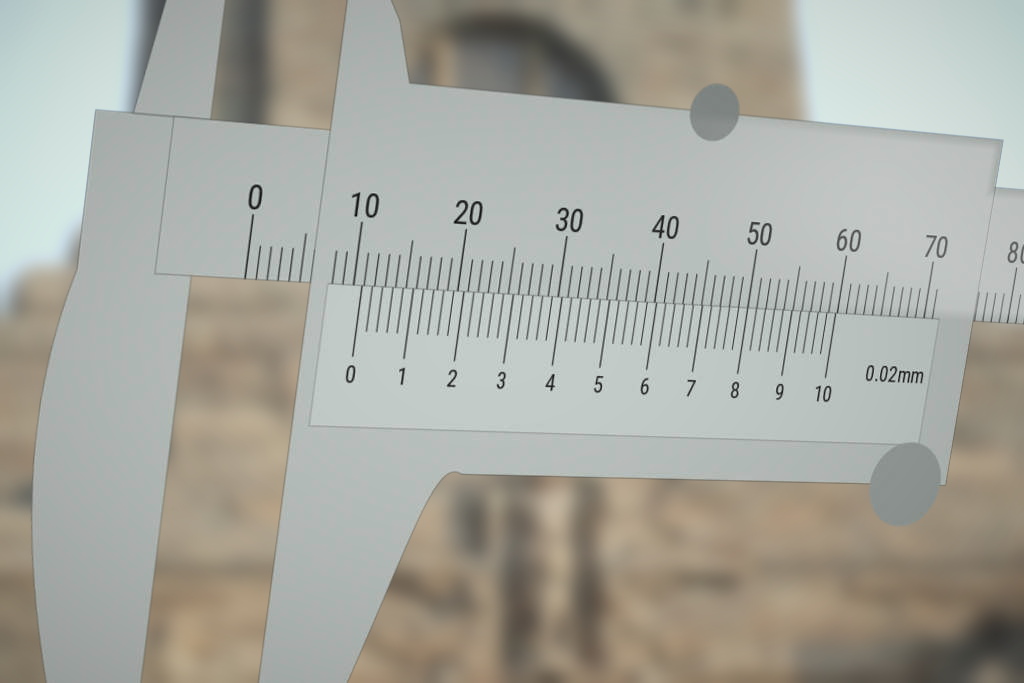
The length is 10.8
